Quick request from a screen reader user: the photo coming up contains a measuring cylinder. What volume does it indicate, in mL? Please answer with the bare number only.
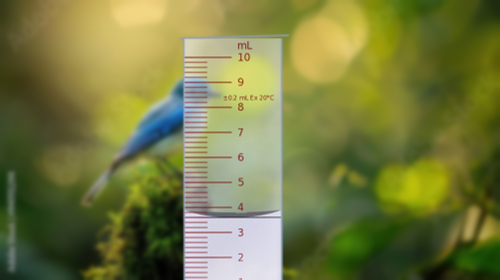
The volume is 3.6
